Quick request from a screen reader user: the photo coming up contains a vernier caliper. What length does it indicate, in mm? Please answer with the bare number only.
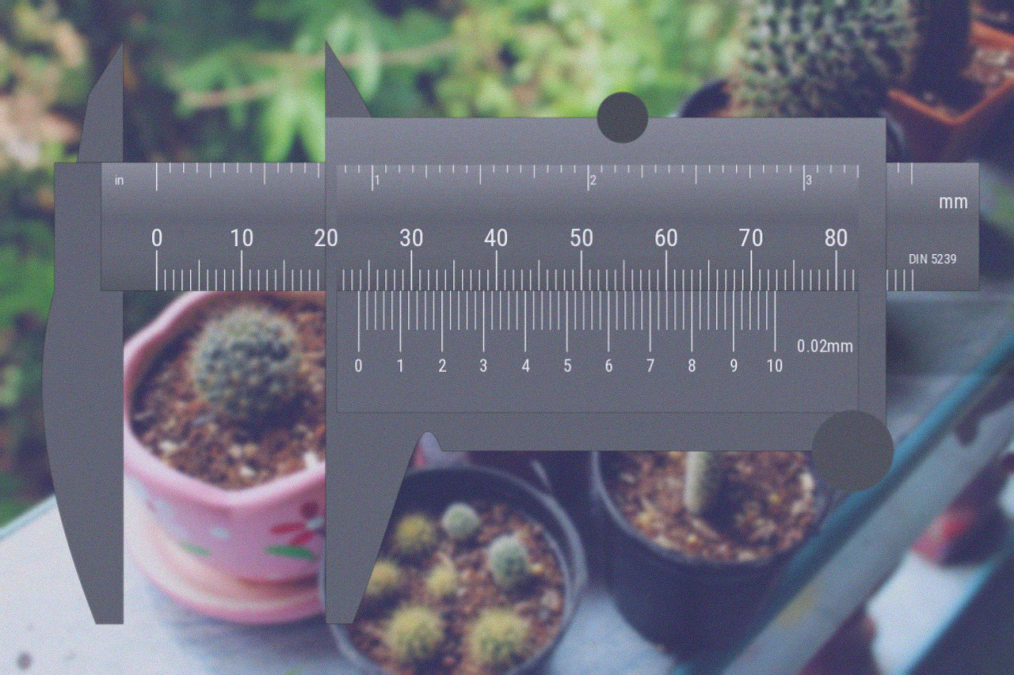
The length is 23.8
